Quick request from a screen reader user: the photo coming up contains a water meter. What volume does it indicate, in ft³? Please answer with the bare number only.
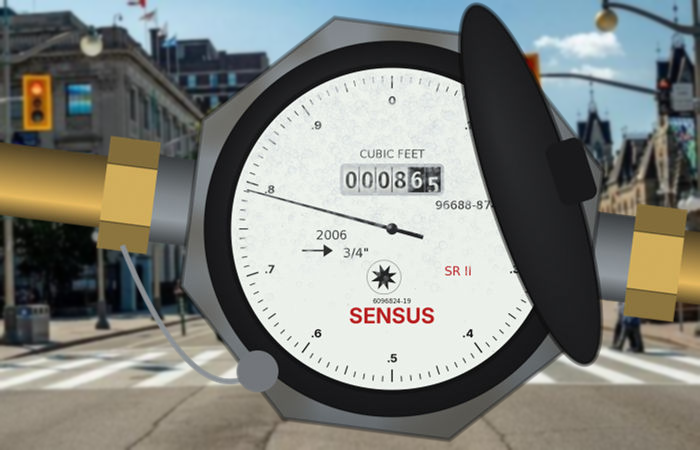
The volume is 864.79
